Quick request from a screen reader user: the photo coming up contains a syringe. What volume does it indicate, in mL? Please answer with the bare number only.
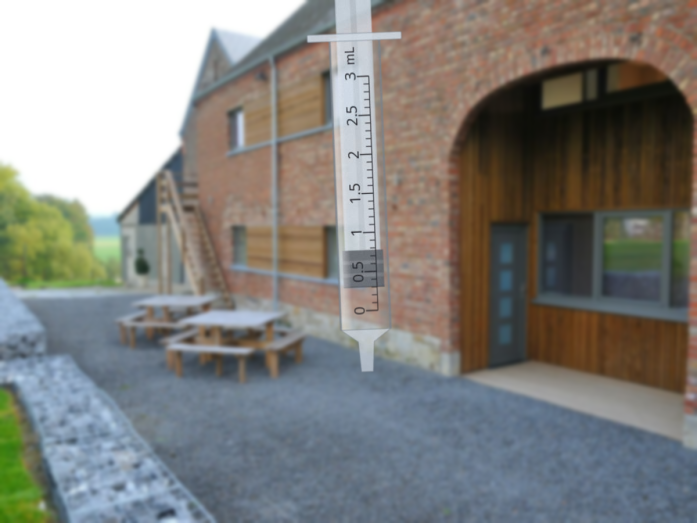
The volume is 0.3
